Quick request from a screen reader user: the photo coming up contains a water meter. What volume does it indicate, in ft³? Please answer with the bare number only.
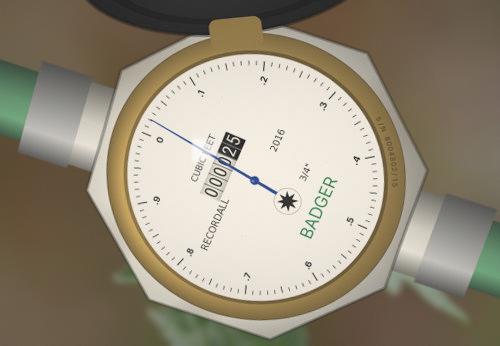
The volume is 25.02
